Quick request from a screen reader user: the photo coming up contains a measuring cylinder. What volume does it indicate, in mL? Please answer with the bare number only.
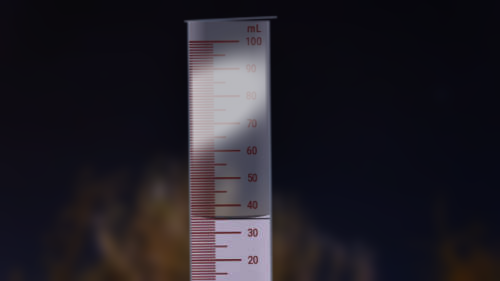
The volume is 35
